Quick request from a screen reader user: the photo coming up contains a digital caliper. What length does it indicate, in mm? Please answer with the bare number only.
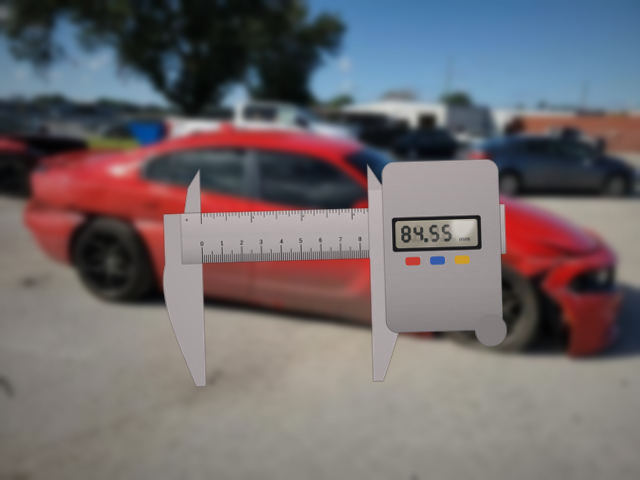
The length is 84.55
